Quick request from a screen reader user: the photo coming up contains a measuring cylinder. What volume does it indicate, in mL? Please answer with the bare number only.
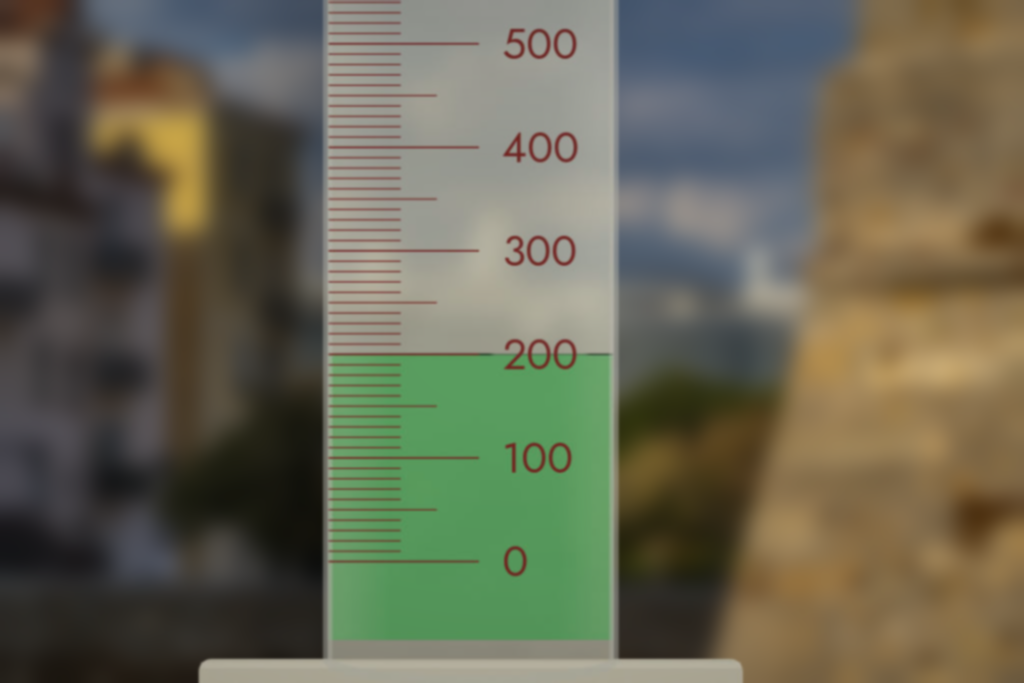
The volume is 200
